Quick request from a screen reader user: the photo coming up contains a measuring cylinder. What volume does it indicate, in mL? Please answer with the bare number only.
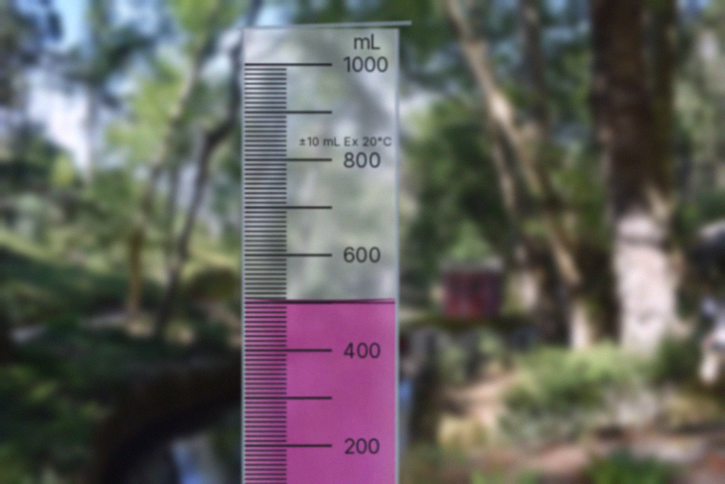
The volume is 500
